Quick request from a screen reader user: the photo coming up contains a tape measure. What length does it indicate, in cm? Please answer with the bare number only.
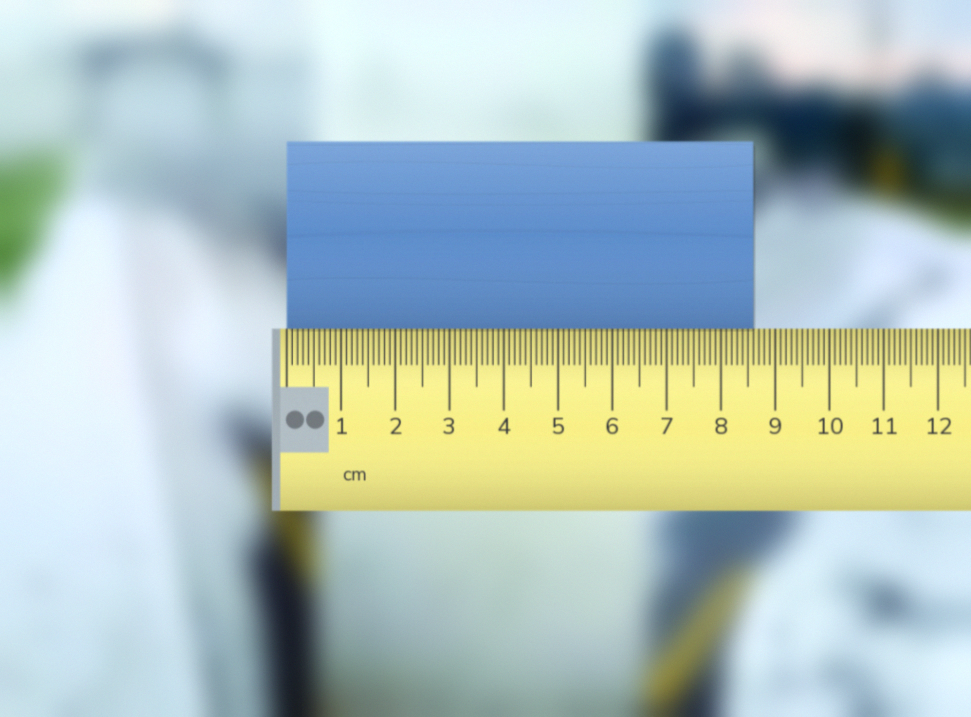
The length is 8.6
